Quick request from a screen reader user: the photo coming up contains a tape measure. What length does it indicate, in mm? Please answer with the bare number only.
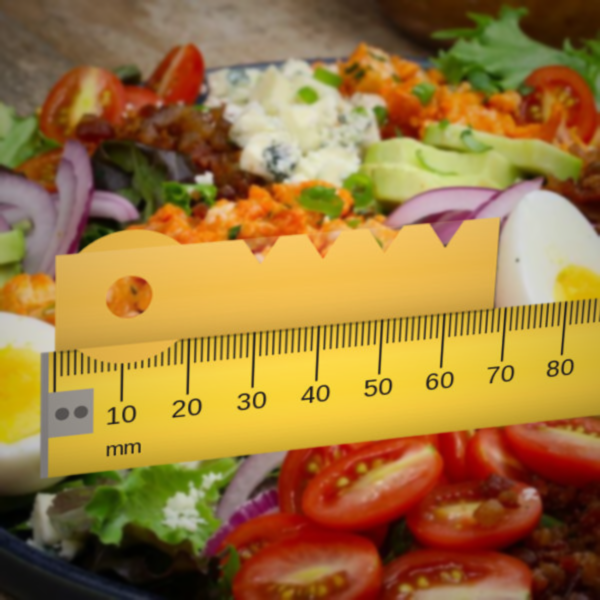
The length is 68
